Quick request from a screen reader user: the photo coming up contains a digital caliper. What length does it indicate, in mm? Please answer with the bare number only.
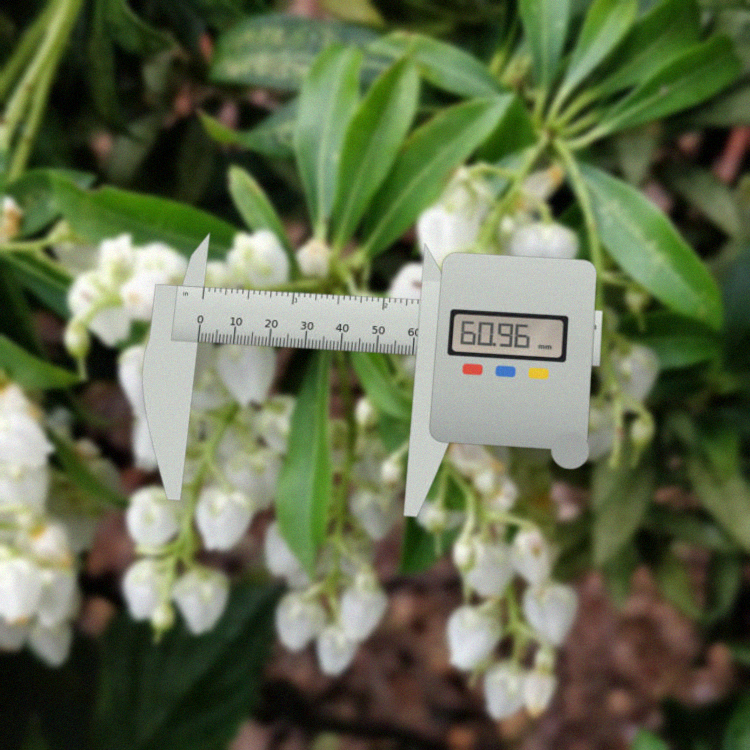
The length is 60.96
